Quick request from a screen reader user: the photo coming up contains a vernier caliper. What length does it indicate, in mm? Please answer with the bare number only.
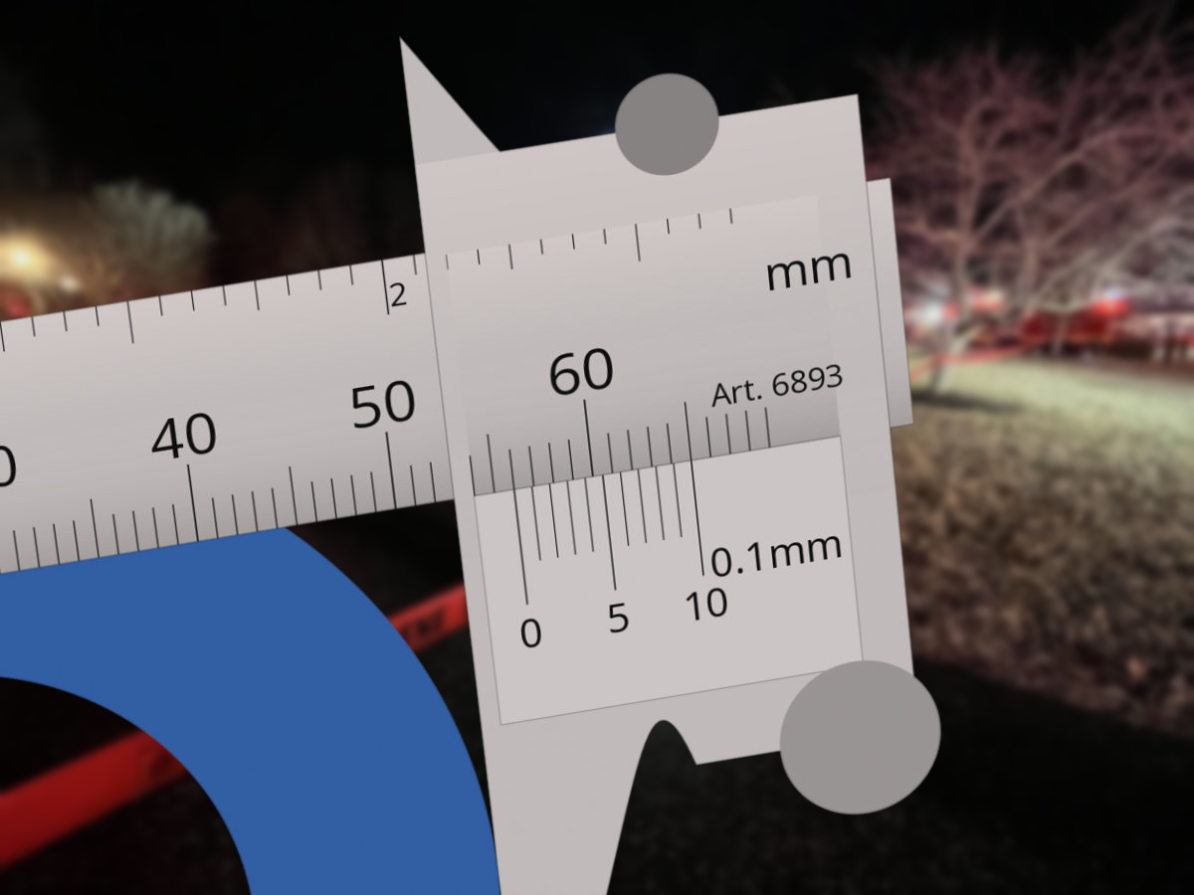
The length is 56.0
